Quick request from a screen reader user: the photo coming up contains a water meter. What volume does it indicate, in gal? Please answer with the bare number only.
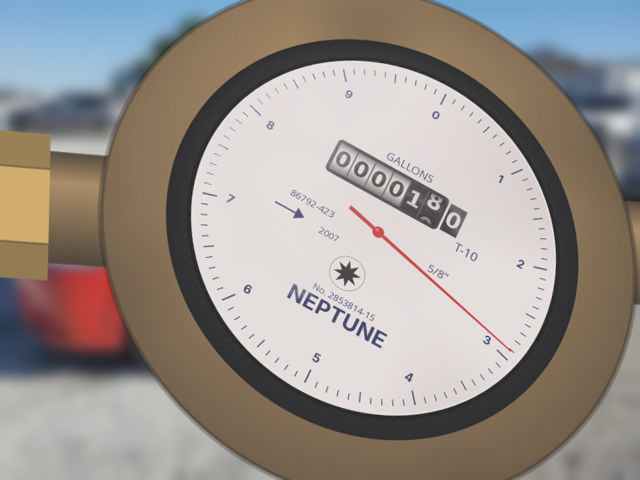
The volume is 182.9
